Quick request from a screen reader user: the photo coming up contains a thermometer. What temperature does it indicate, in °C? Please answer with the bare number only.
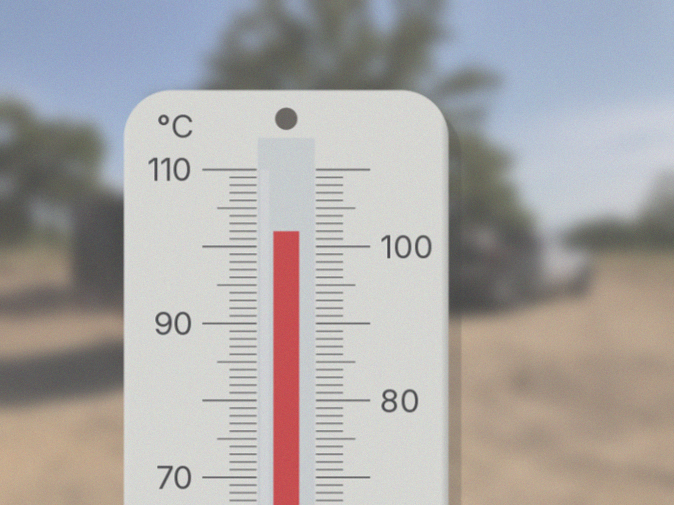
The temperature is 102
